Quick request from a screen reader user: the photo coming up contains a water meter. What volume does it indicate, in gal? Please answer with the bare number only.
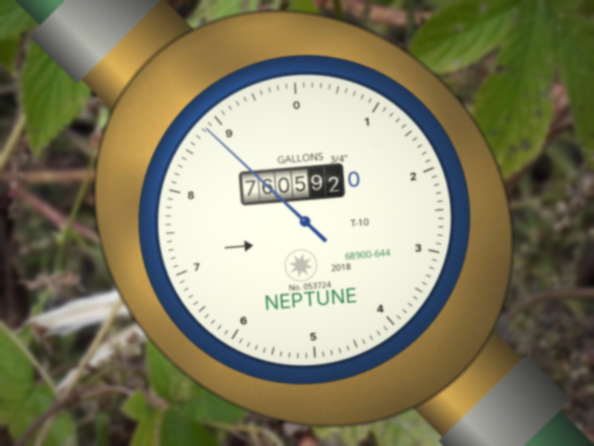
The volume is 7605918.8
